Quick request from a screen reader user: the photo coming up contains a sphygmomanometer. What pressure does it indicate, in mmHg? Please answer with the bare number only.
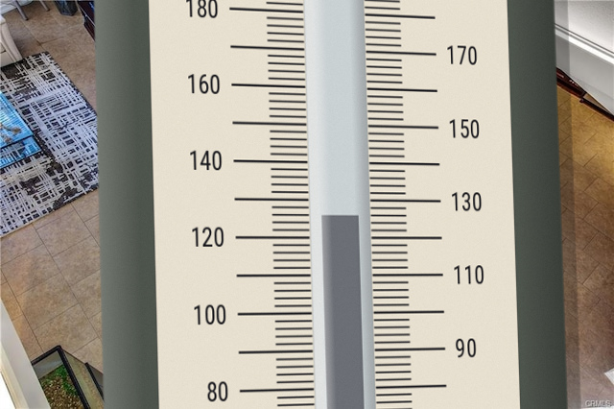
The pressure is 126
